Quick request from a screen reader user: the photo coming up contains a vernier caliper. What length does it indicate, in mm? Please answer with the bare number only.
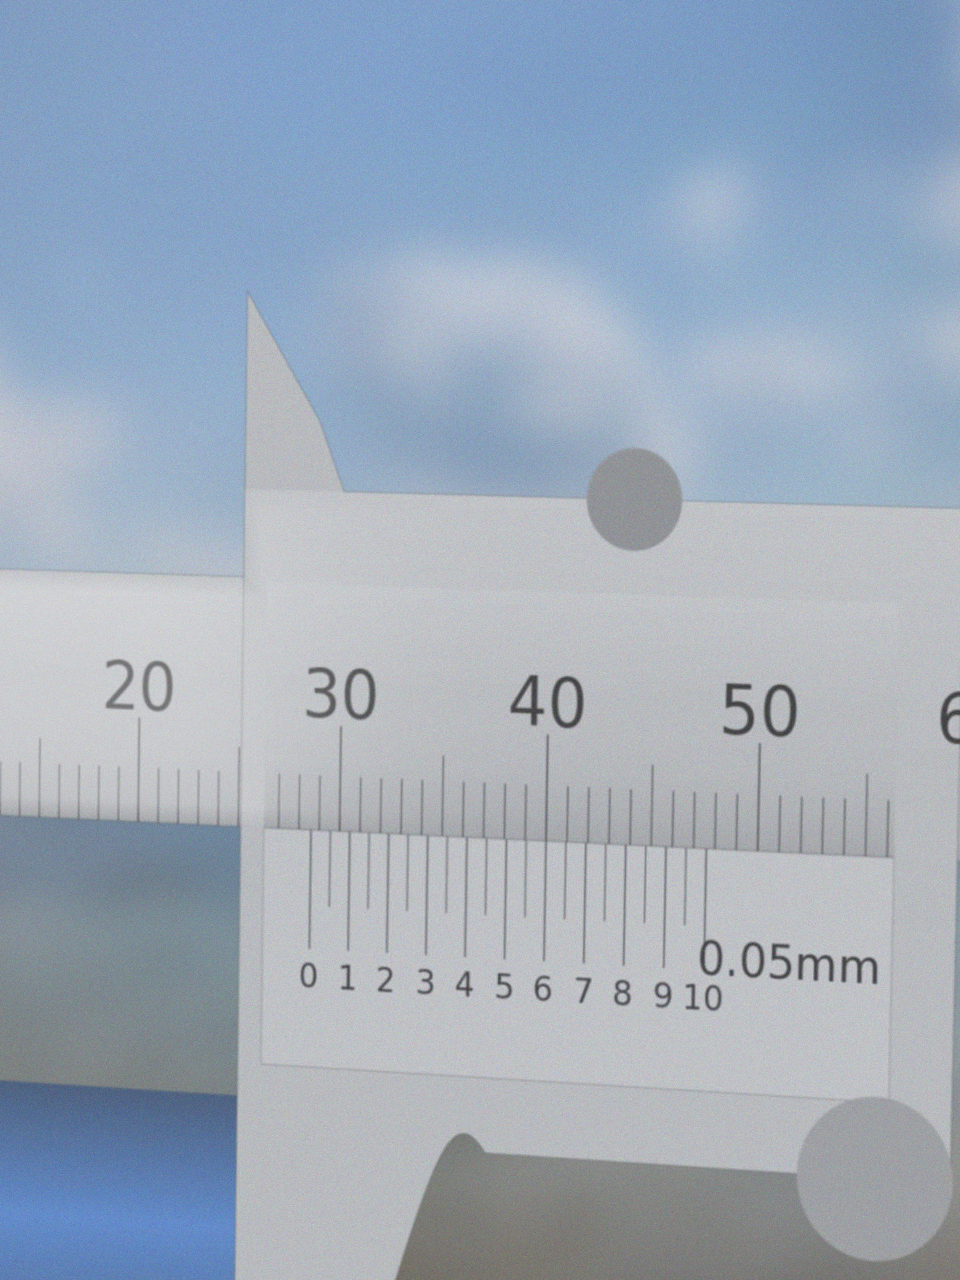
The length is 28.6
